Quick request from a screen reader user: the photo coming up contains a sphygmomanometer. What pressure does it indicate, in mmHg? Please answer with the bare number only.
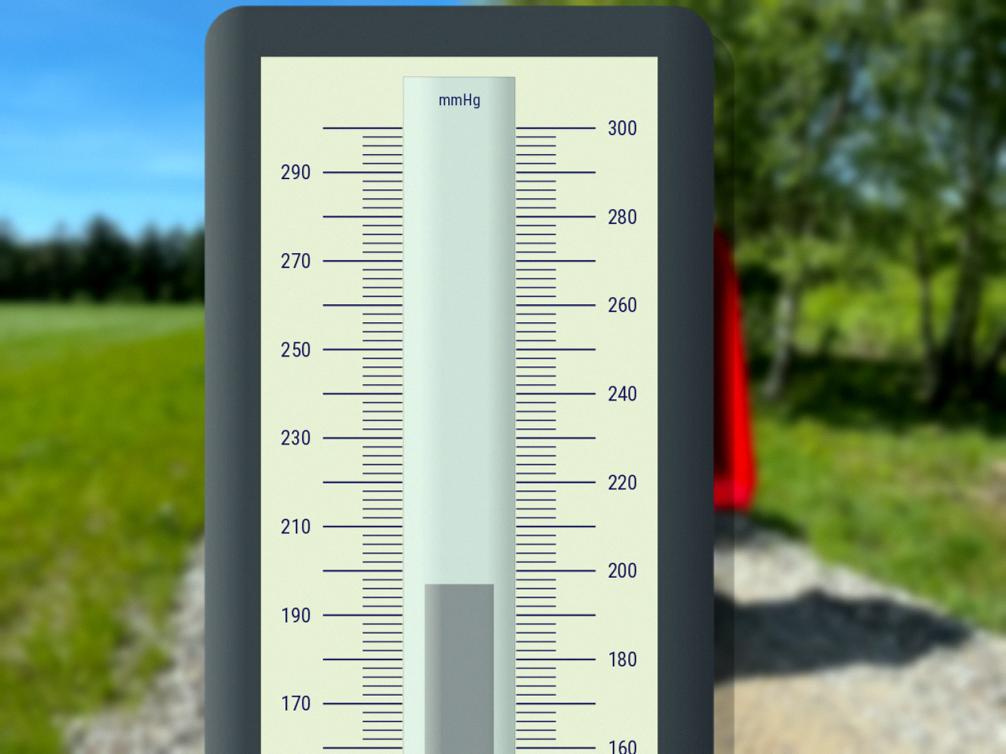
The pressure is 197
